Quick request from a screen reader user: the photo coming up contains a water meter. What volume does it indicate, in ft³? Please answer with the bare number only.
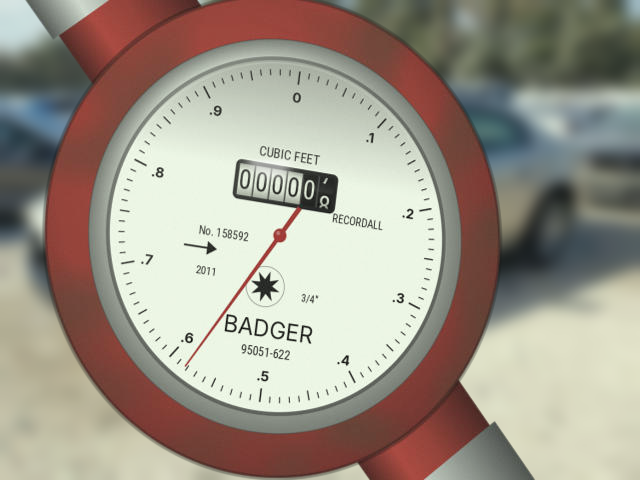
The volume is 7.58
